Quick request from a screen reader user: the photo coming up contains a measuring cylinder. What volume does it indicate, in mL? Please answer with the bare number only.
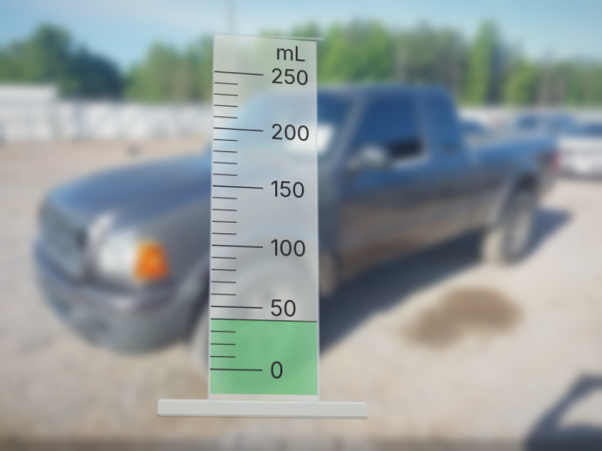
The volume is 40
